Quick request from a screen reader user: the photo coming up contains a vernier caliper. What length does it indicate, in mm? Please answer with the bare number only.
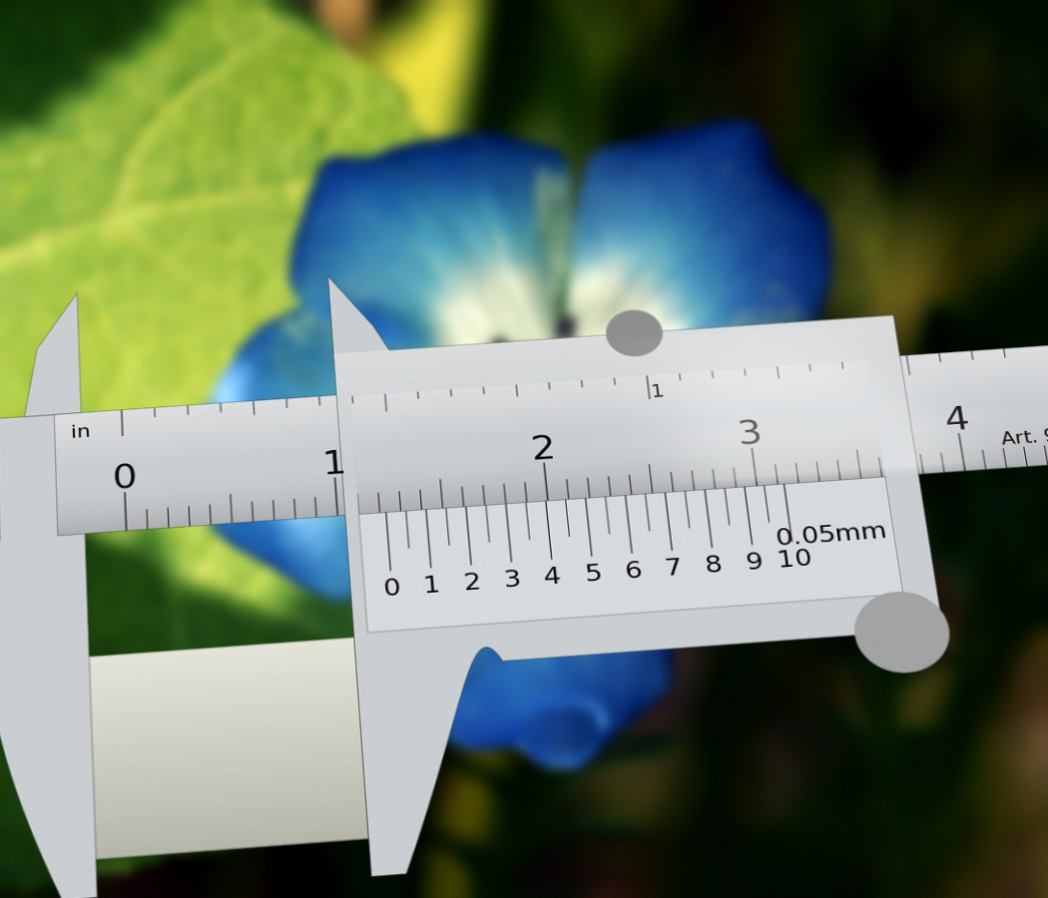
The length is 12.3
